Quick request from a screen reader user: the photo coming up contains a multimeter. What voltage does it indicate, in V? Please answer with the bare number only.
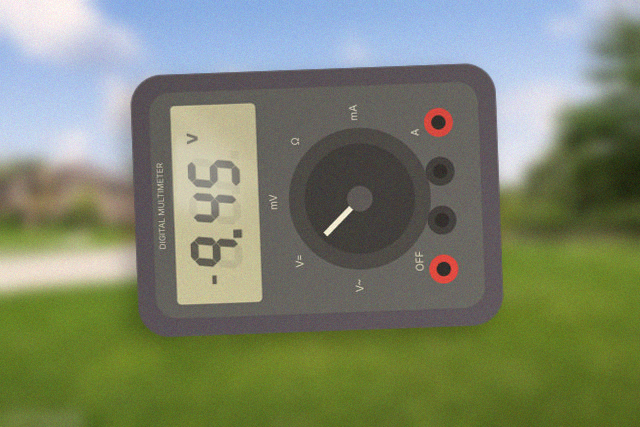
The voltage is -9.45
